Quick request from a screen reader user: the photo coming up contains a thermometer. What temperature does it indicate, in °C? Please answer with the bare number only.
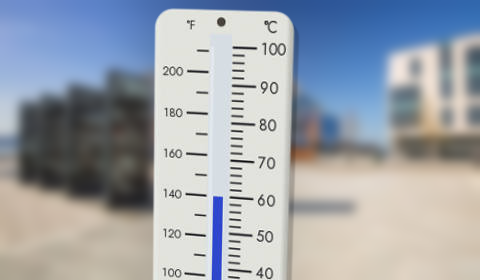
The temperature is 60
